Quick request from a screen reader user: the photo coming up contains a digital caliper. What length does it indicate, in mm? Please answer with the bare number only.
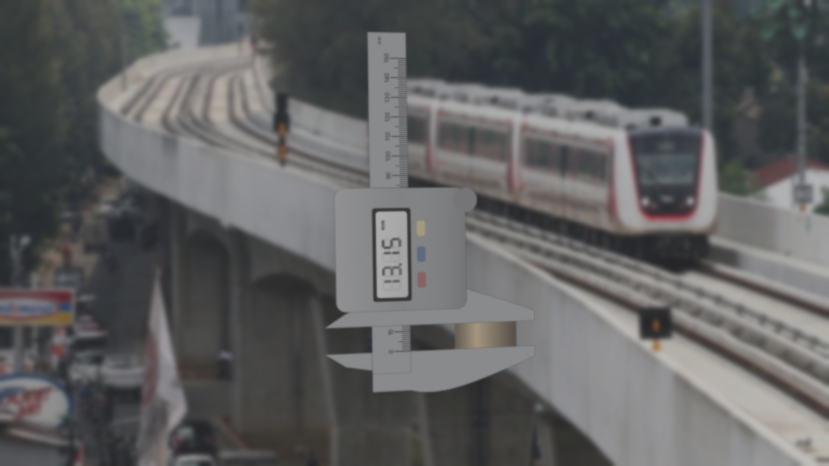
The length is 13.15
